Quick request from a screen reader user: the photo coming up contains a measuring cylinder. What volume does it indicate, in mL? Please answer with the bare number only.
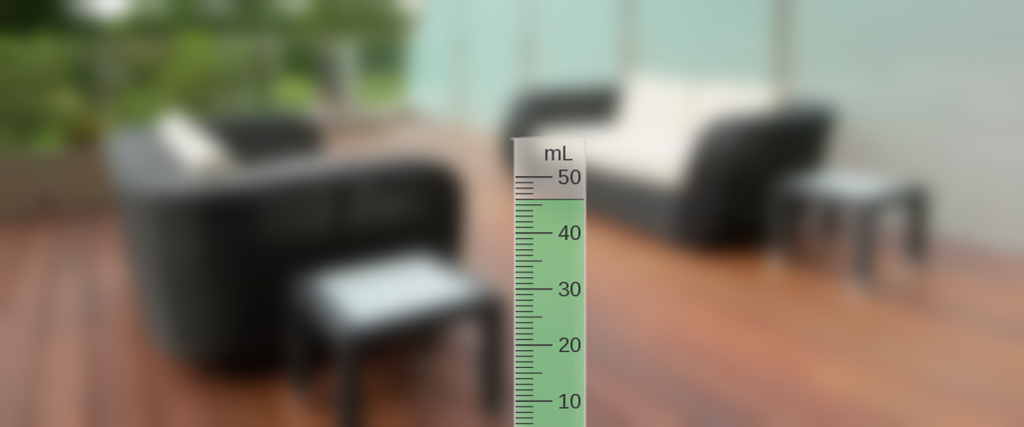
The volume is 46
